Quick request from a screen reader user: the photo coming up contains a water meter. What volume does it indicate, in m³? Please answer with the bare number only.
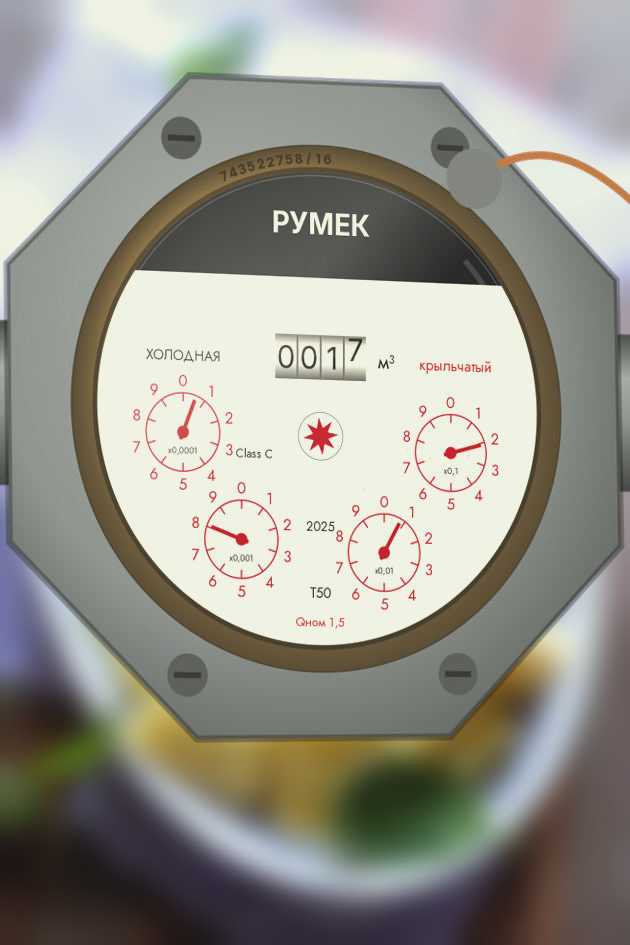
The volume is 17.2080
